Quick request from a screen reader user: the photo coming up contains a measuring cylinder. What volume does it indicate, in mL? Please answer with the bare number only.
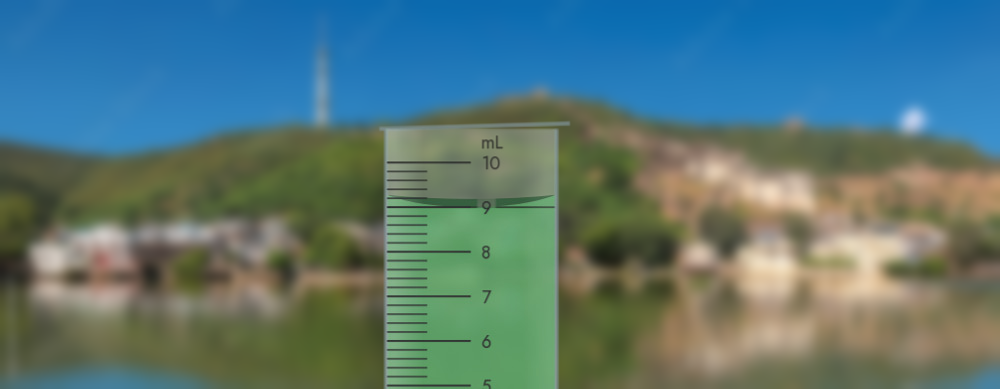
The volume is 9
